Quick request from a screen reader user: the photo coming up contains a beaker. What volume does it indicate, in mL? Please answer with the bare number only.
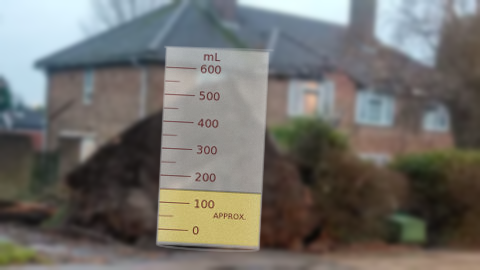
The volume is 150
